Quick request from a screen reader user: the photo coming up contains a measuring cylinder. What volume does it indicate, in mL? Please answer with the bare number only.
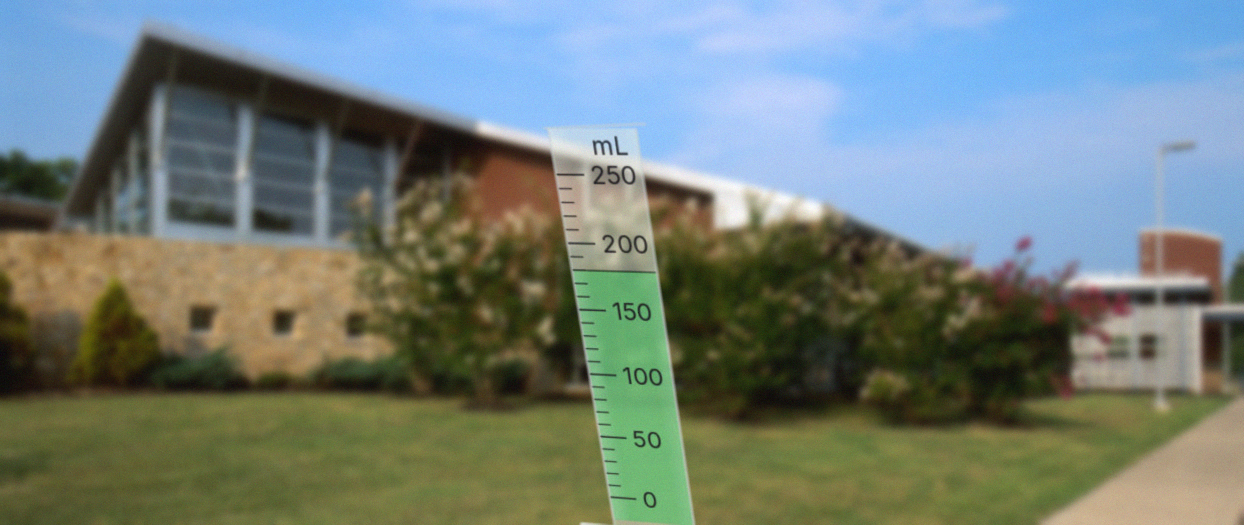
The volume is 180
